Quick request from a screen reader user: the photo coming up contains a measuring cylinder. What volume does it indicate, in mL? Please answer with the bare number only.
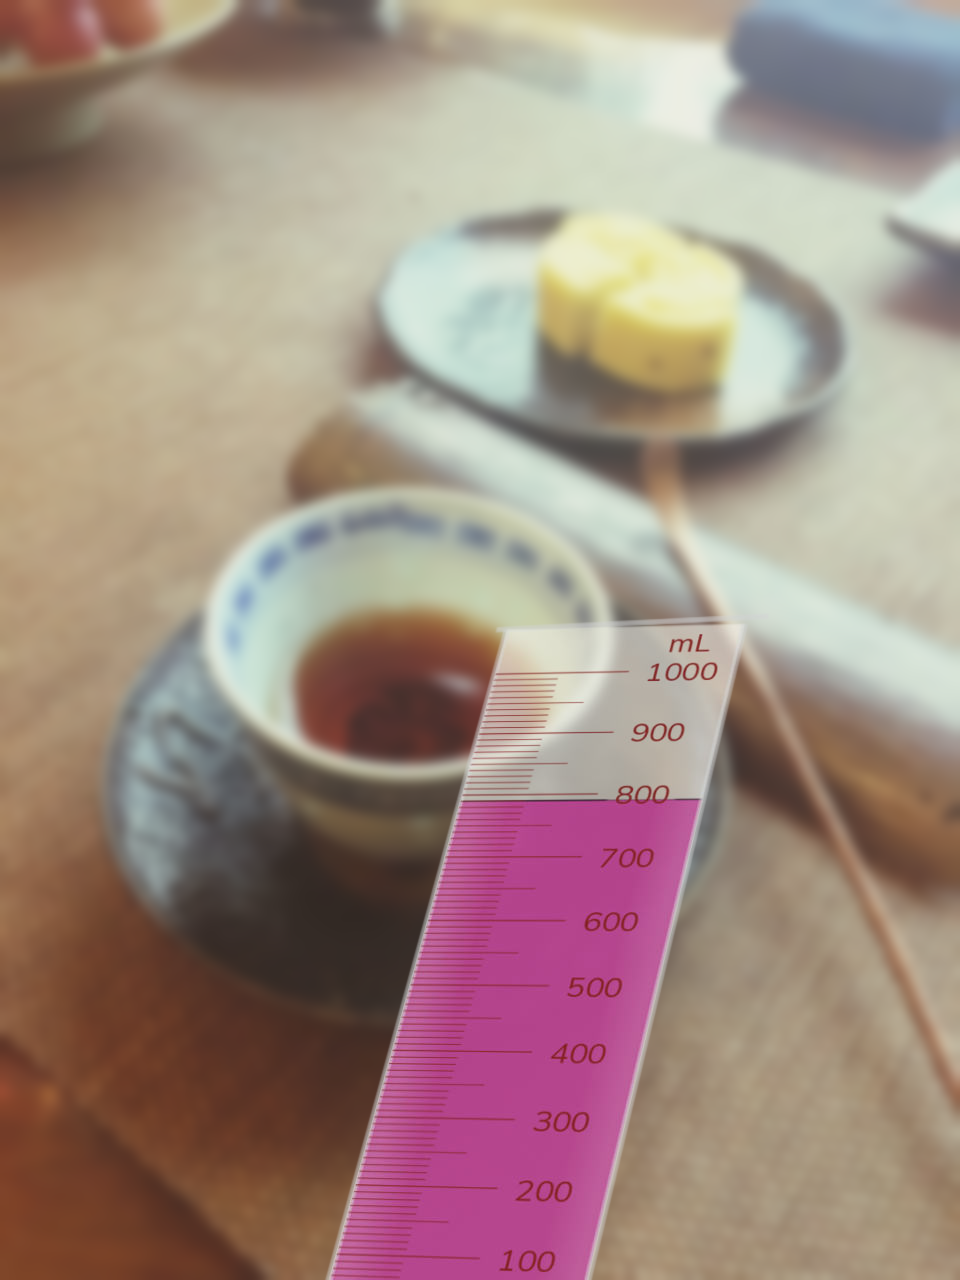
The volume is 790
